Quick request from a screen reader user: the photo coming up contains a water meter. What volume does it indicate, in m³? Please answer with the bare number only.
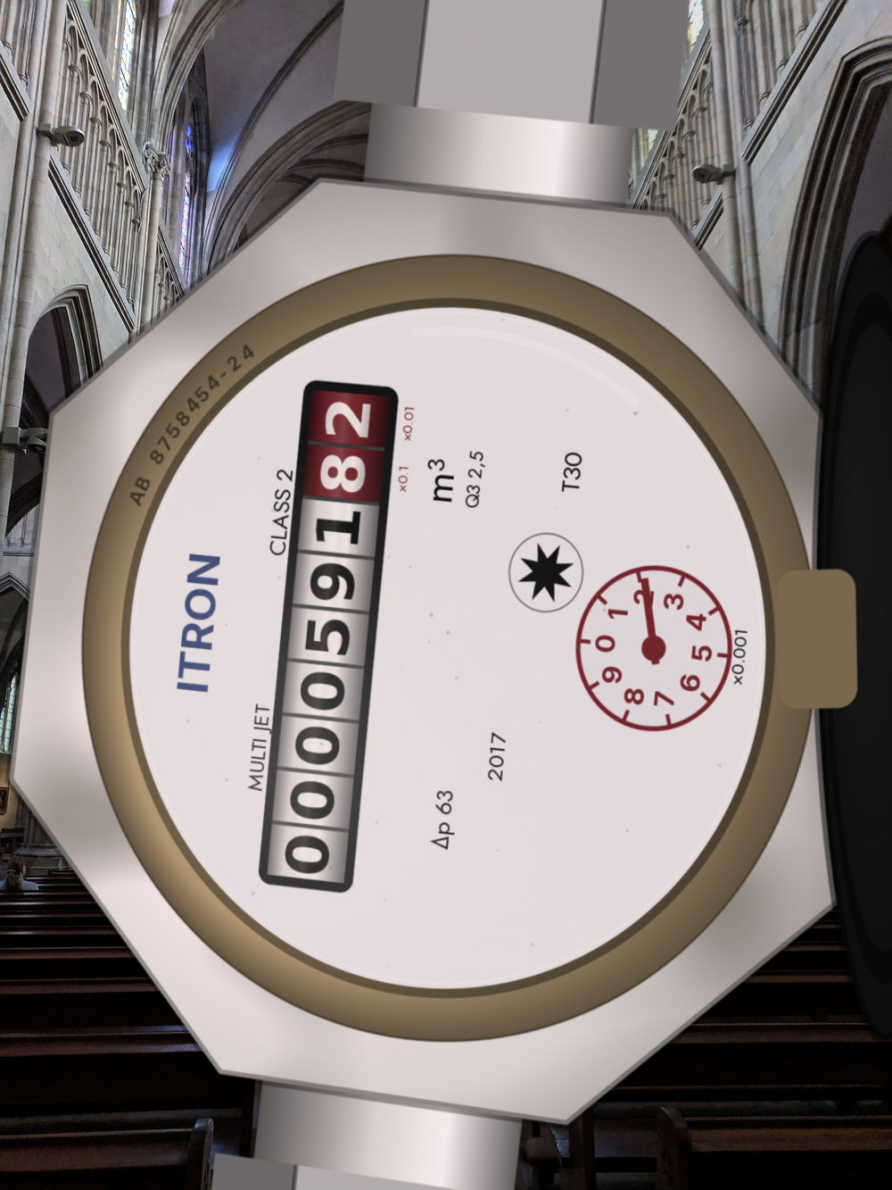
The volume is 591.822
